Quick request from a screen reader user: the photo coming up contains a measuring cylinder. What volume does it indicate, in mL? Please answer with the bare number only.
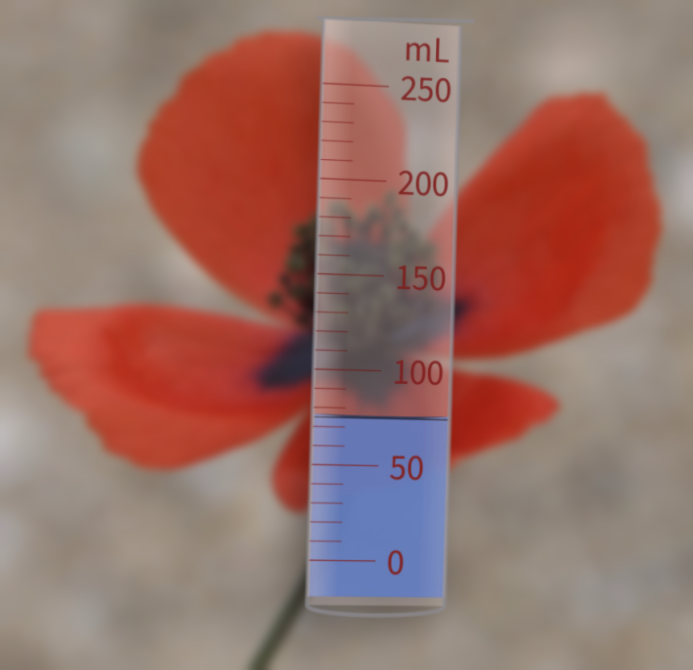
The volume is 75
